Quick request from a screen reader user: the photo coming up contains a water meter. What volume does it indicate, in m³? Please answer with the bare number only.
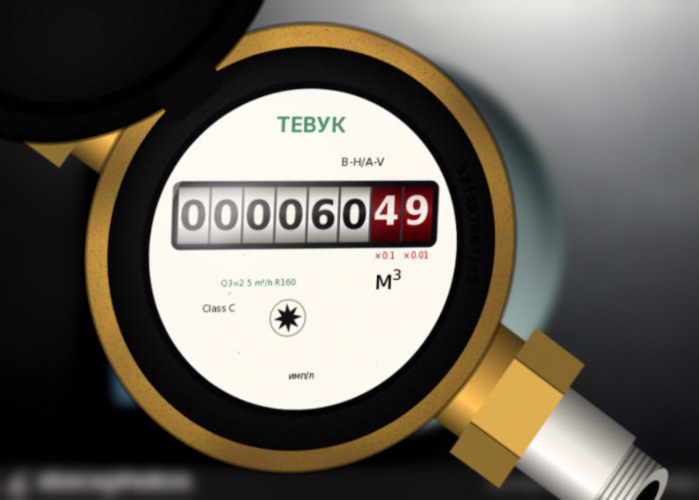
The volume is 60.49
